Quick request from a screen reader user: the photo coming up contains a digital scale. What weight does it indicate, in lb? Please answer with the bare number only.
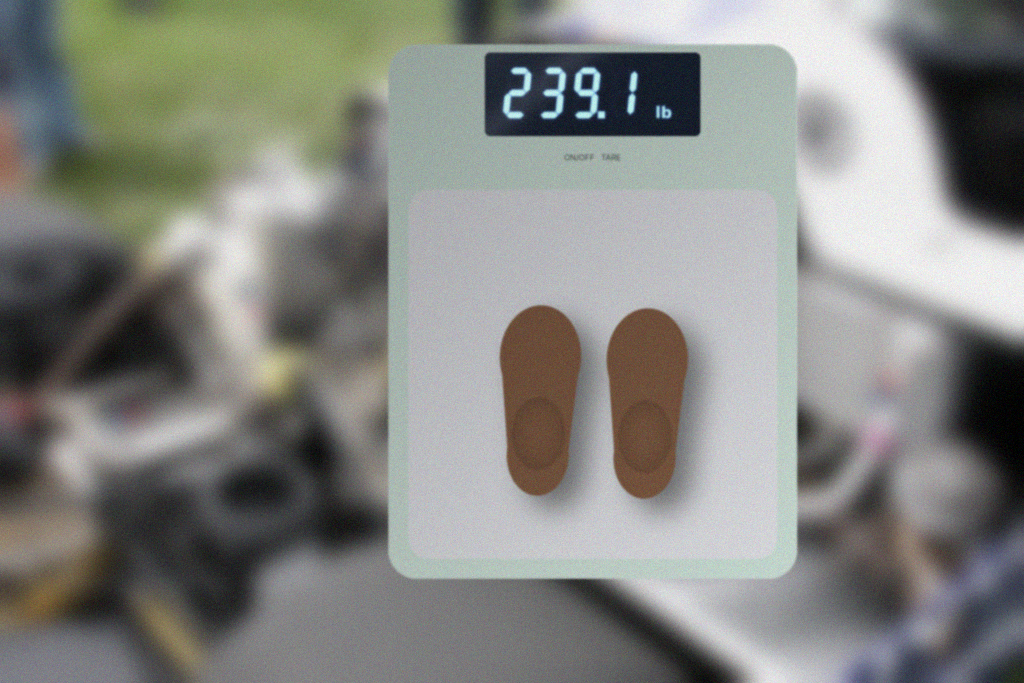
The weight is 239.1
